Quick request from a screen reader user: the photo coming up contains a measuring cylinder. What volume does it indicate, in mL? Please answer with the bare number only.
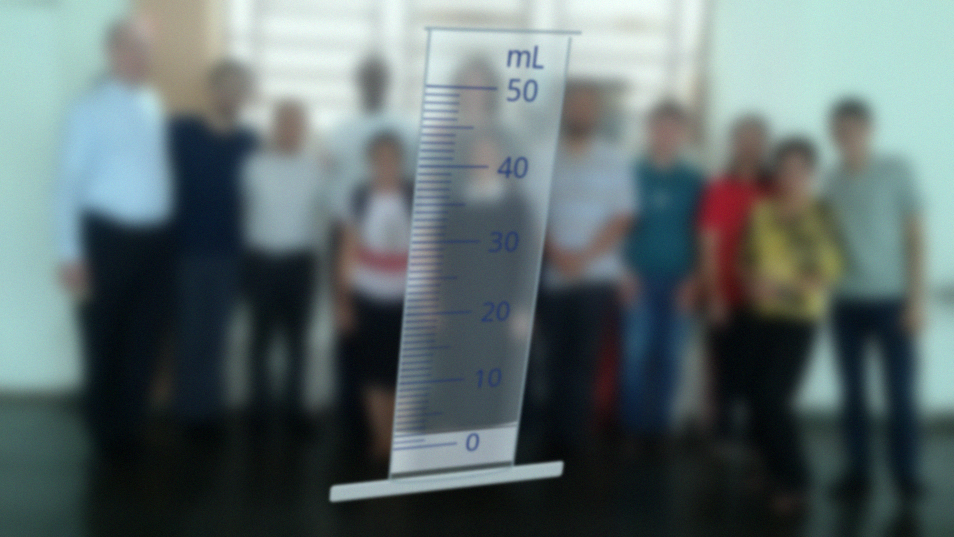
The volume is 2
